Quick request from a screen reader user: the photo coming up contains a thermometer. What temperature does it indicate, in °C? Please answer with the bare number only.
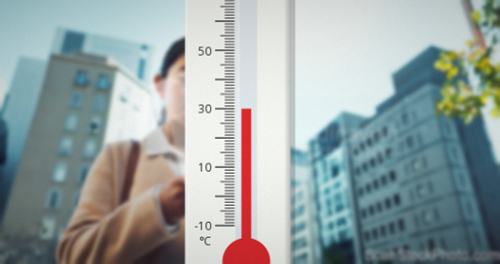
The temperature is 30
